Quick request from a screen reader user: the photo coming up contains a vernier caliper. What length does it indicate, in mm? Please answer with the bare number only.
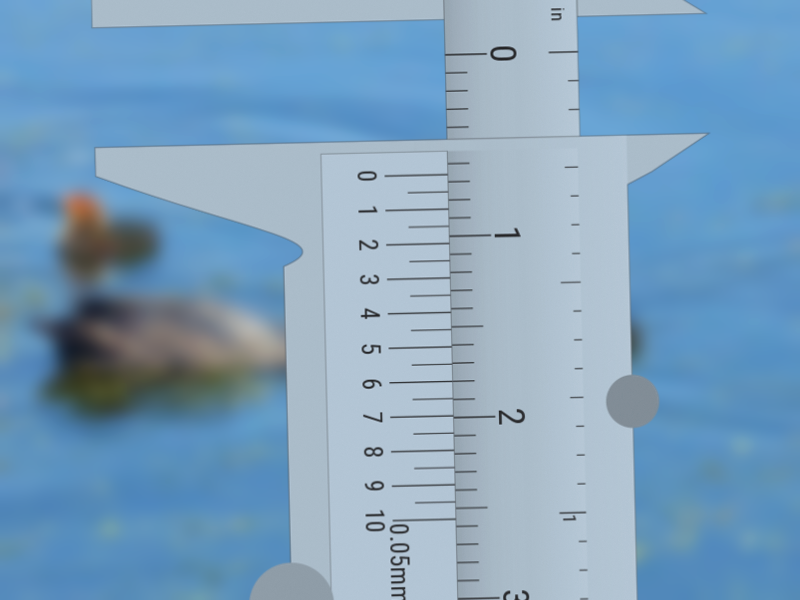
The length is 6.6
